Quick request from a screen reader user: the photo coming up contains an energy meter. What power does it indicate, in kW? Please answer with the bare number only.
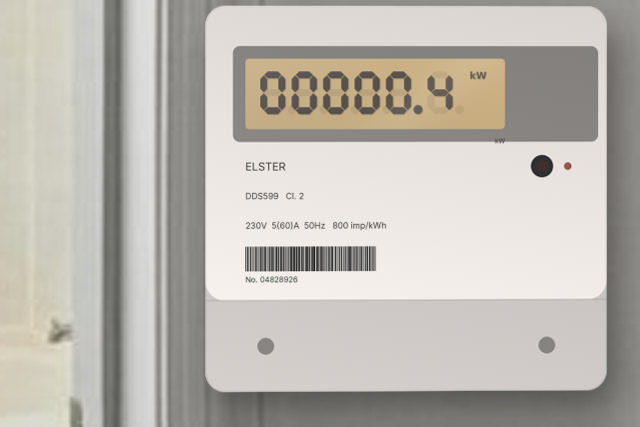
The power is 0.4
